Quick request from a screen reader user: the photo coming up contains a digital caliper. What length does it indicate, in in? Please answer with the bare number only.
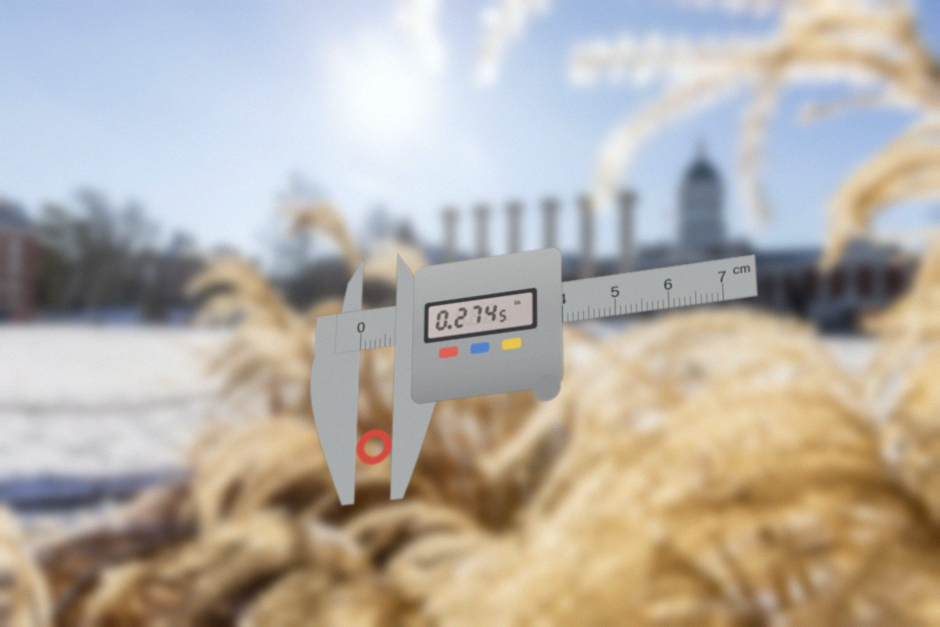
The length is 0.2745
